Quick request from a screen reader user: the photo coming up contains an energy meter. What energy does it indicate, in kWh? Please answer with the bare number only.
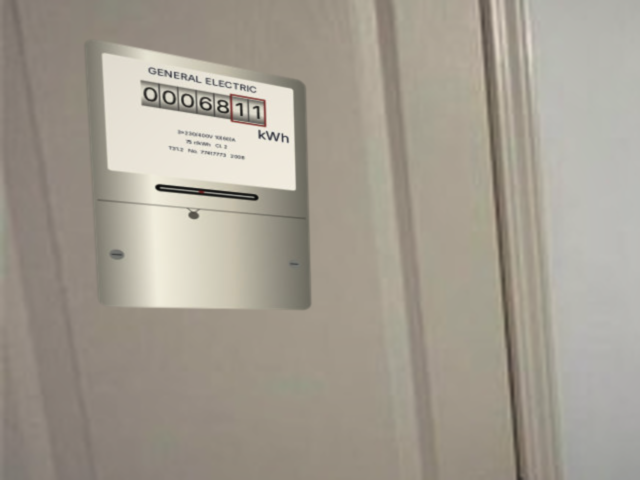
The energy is 68.11
